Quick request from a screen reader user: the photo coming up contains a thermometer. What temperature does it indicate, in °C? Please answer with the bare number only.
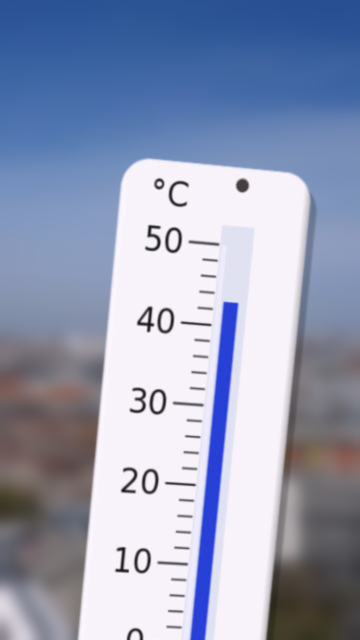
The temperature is 43
